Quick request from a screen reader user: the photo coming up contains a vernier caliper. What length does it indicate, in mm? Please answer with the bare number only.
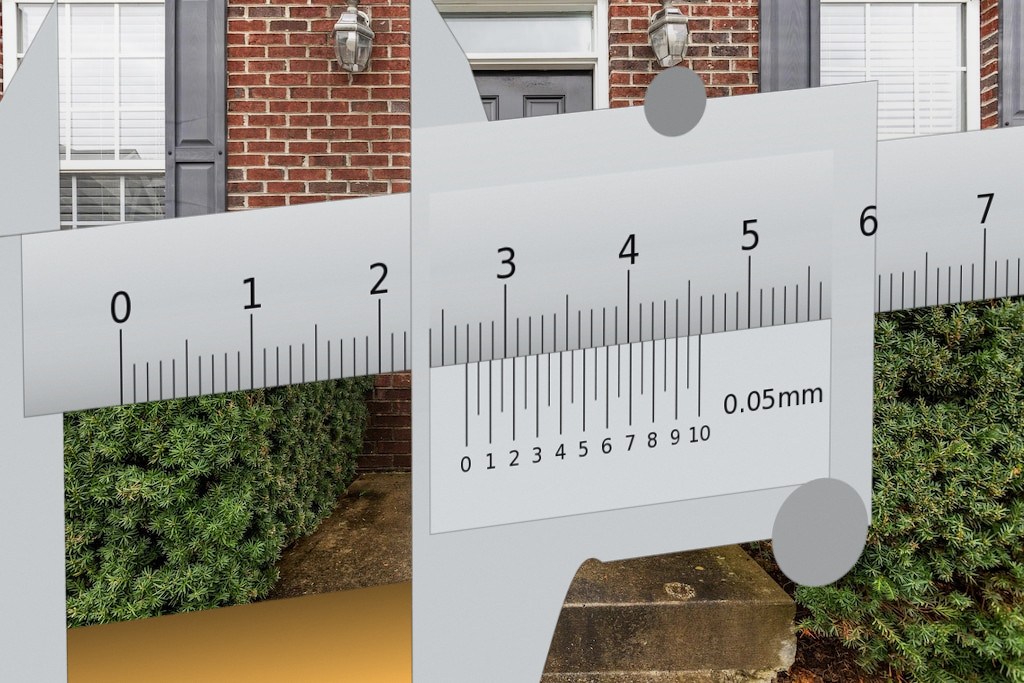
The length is 26.9
